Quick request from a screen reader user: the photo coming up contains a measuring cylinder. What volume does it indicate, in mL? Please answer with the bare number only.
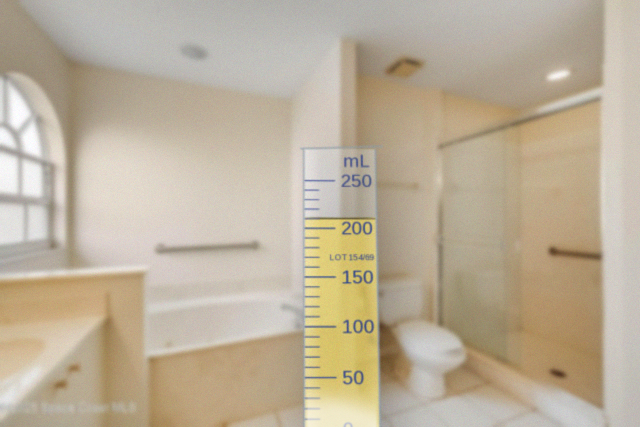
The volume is 210
